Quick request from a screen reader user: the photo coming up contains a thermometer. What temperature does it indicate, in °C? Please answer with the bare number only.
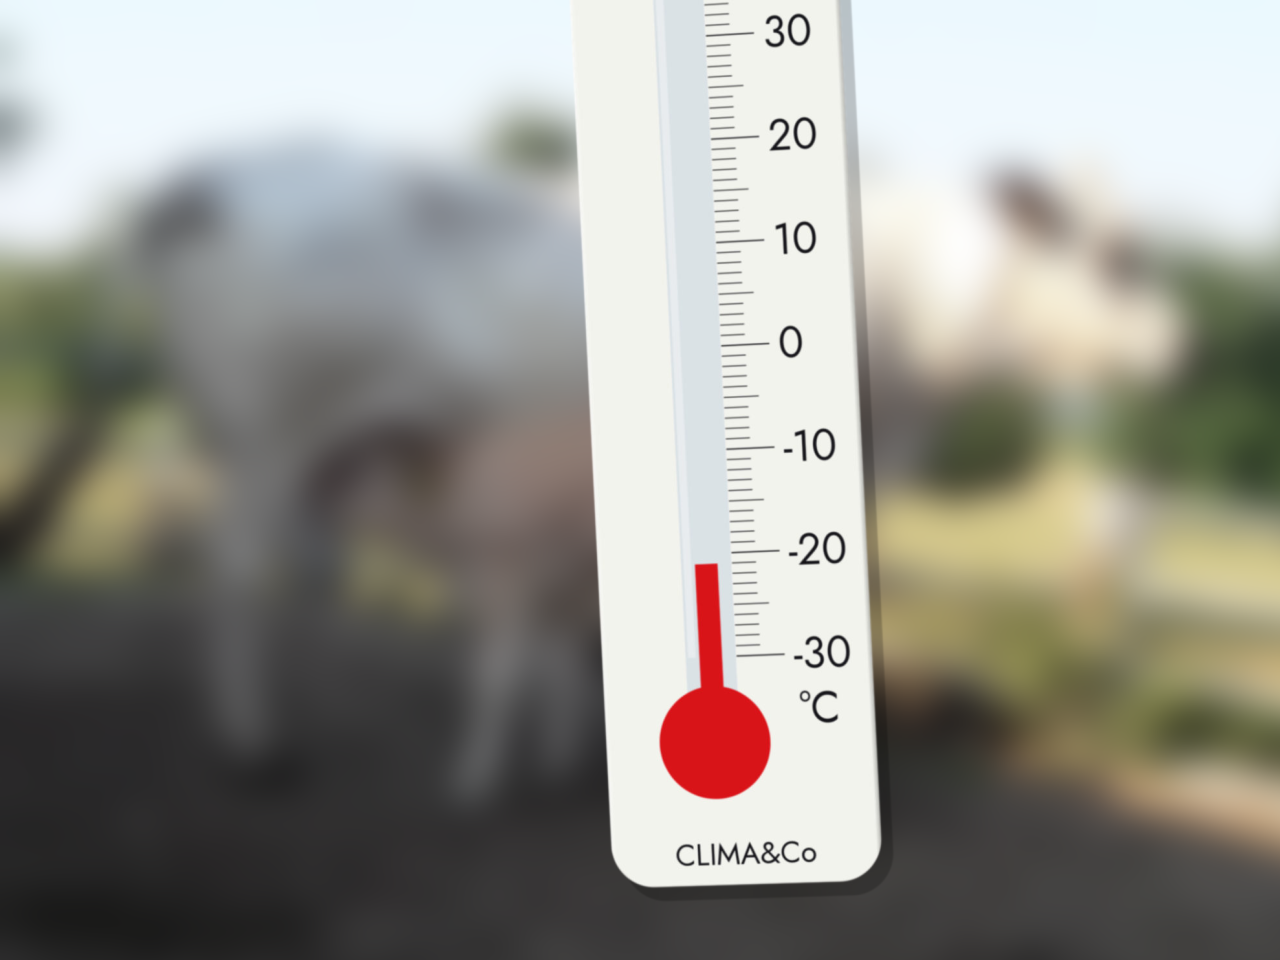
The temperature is -21
